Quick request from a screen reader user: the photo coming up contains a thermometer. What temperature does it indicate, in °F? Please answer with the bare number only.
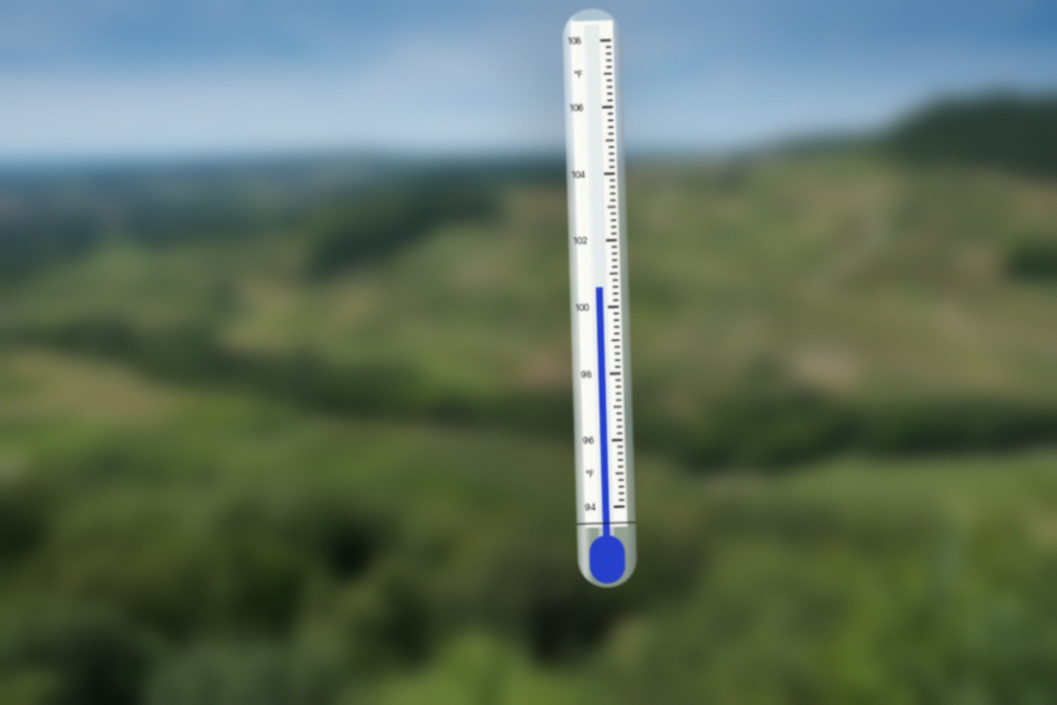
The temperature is 100.6
